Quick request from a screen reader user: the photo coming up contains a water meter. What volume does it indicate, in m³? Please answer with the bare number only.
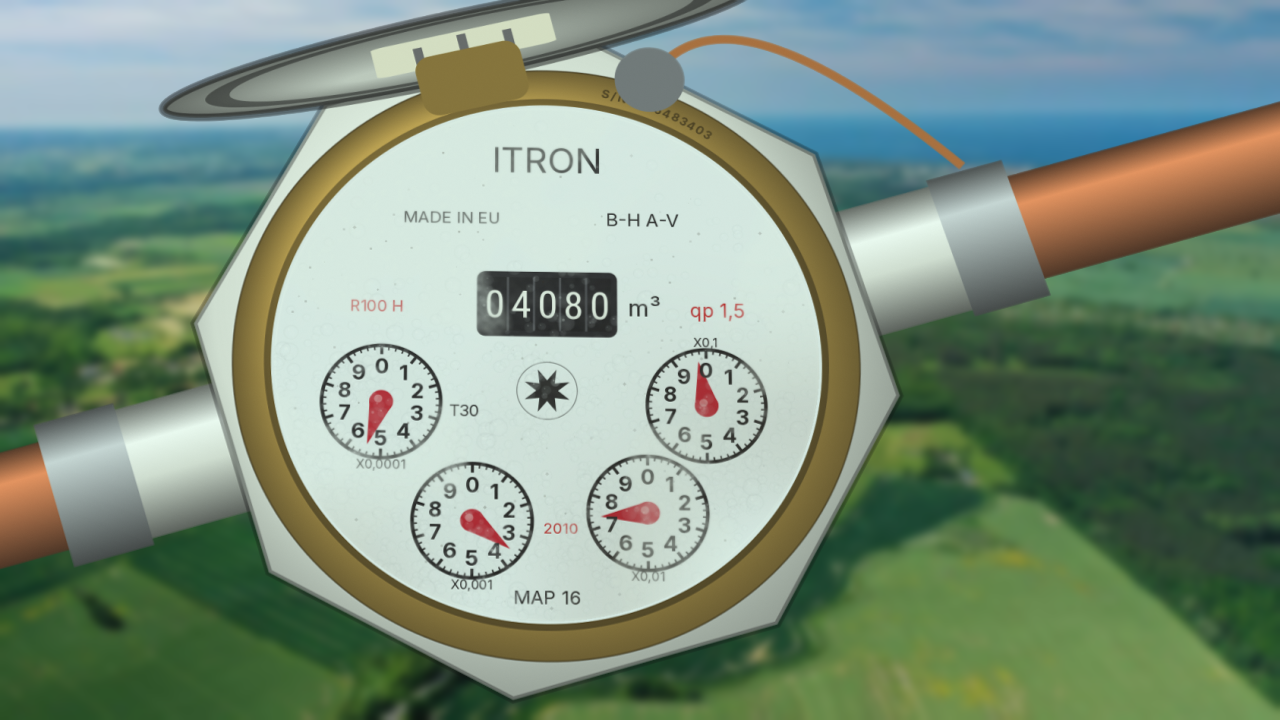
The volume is 4079.9735
